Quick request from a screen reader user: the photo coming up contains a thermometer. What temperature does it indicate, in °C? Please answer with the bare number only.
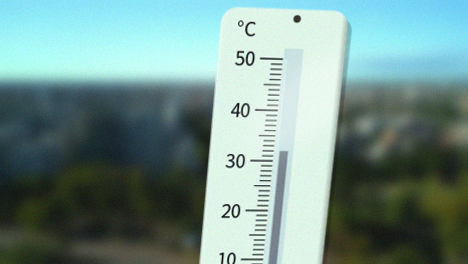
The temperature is 32
